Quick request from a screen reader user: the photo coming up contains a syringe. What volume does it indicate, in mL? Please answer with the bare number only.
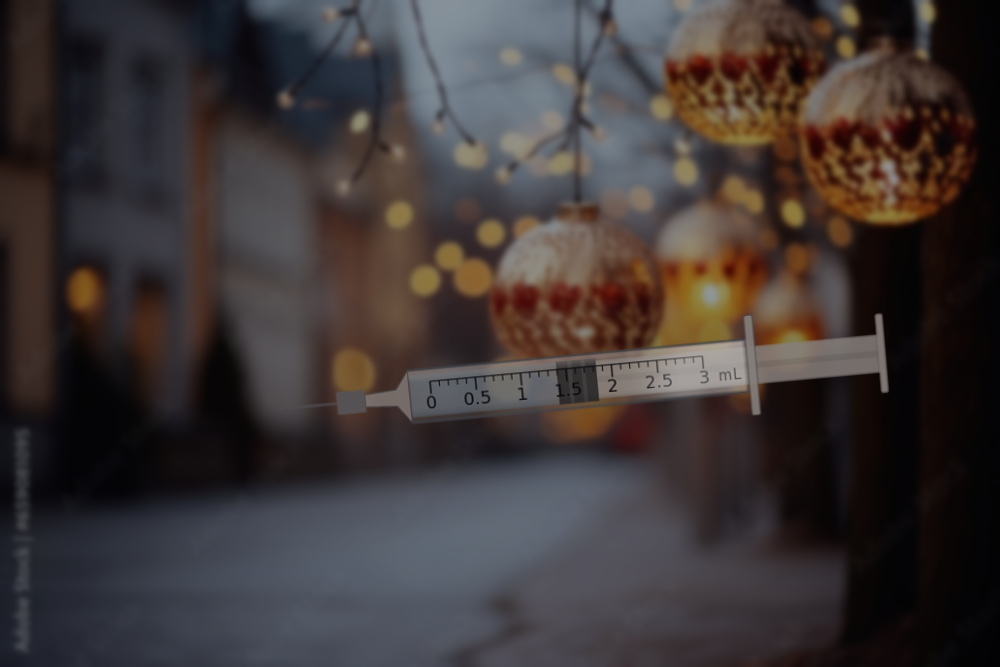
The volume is 1.4
